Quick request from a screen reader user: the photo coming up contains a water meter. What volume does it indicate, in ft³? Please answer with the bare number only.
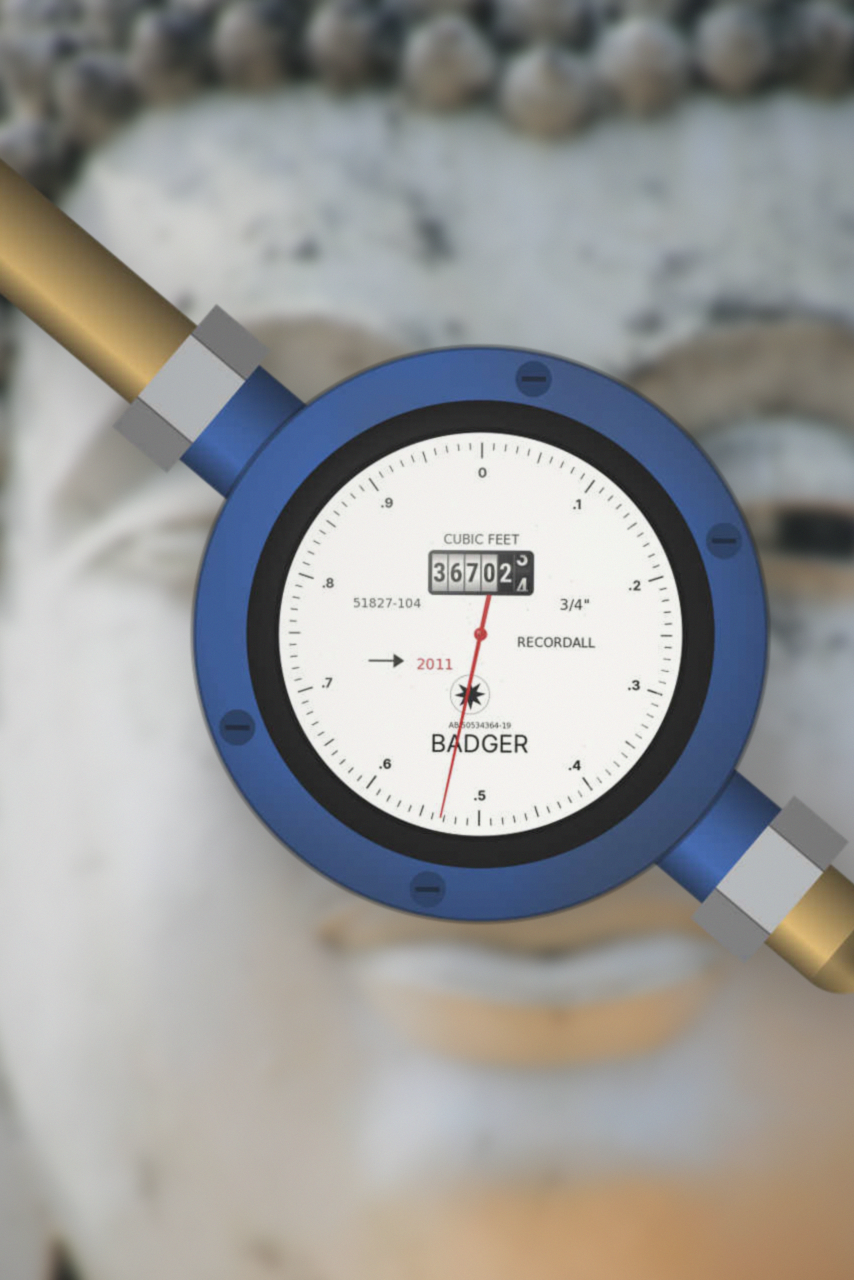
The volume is 367023.53
